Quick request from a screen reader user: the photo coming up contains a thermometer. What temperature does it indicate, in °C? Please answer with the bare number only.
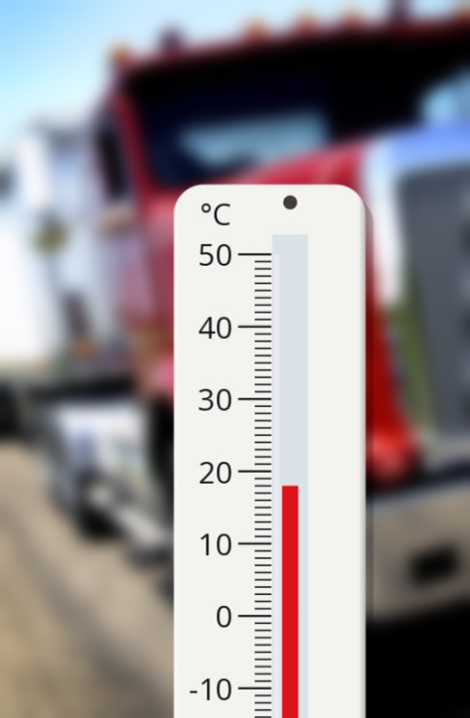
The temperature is 18
